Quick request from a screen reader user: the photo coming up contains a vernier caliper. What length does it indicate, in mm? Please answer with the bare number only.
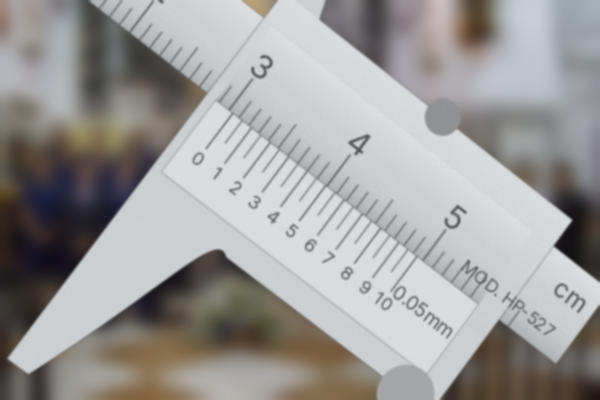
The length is 30.4
